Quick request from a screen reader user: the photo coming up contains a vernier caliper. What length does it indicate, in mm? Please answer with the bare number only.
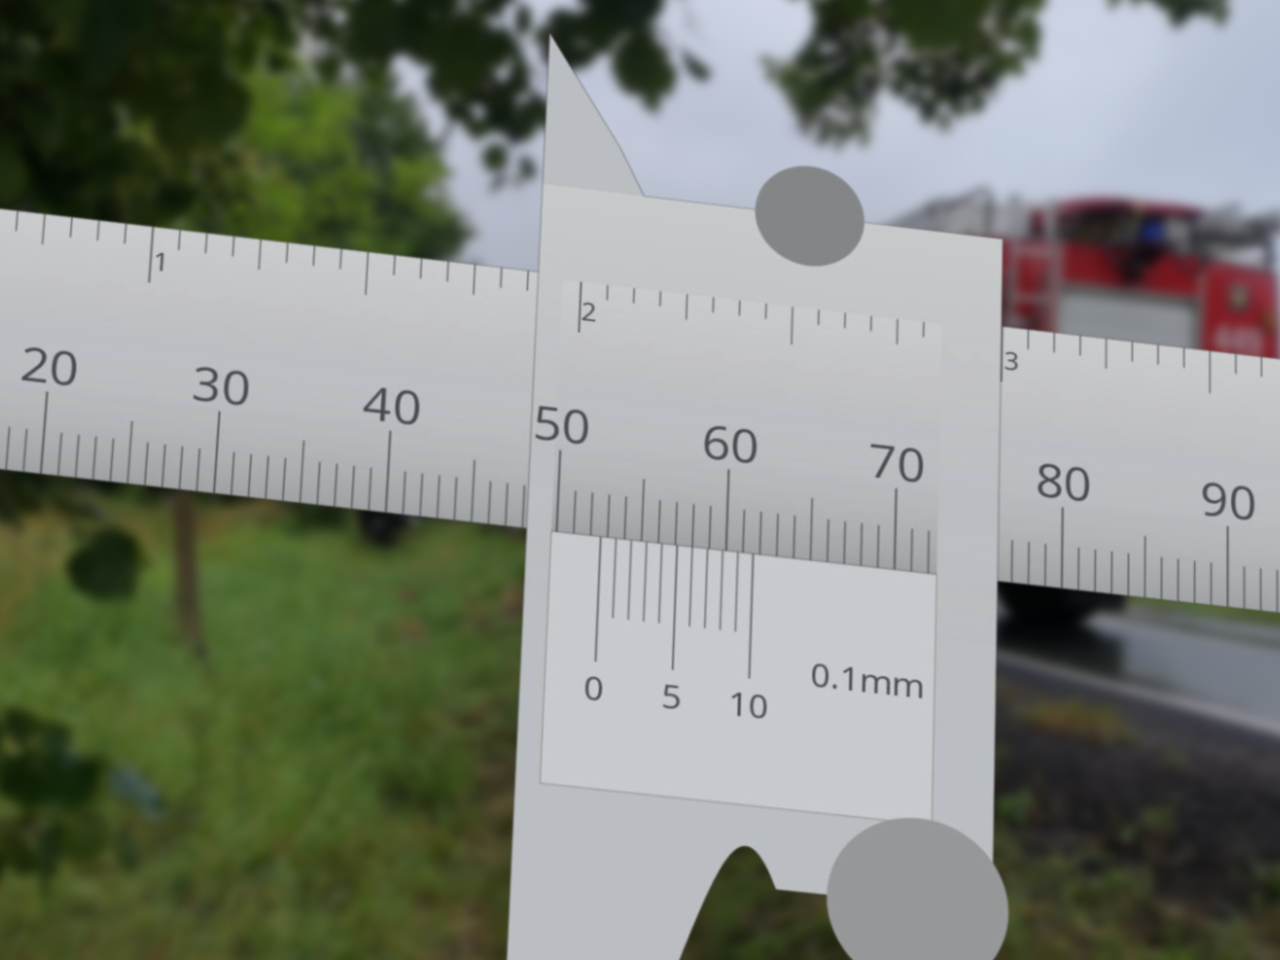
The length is 52.6
